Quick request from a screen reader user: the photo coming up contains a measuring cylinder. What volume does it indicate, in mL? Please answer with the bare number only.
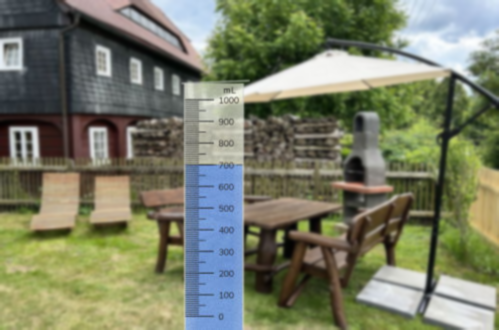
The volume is 700
